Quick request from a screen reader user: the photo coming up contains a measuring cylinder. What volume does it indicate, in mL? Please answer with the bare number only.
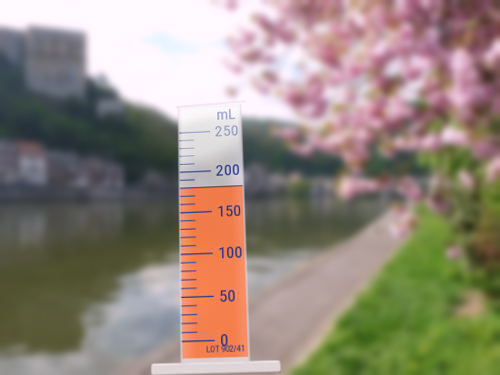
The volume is 180
